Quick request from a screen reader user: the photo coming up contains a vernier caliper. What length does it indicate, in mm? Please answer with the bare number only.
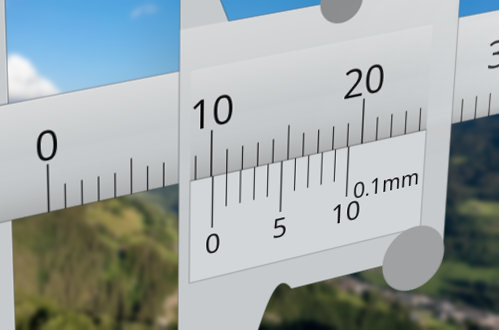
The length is 10.1
